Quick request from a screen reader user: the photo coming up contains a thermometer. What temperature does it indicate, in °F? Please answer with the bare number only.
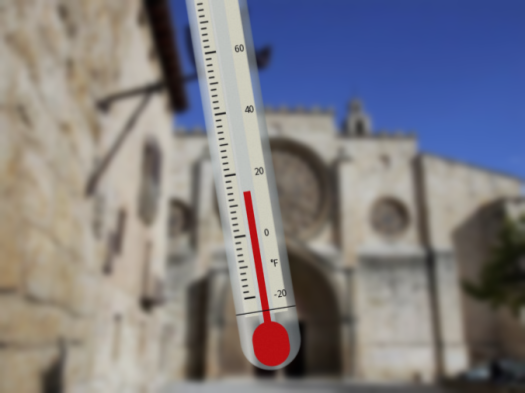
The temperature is 14
